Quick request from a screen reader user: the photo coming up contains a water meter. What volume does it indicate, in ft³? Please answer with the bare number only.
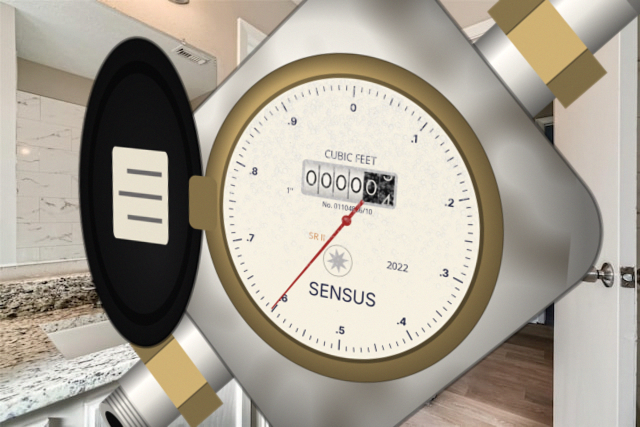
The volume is 3.60
